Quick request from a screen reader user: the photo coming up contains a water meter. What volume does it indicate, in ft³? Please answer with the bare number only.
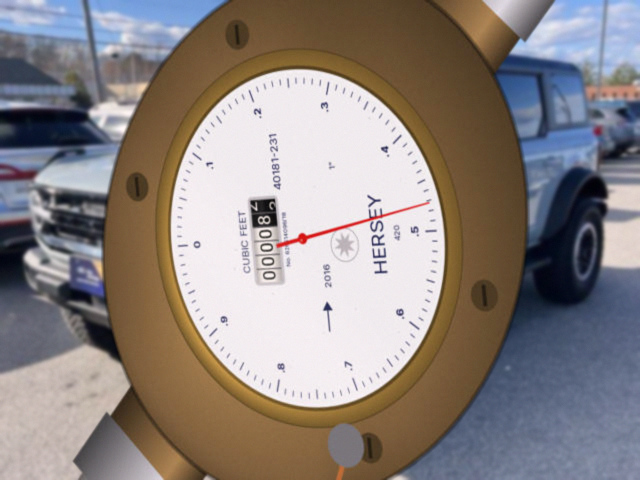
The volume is 82.47
